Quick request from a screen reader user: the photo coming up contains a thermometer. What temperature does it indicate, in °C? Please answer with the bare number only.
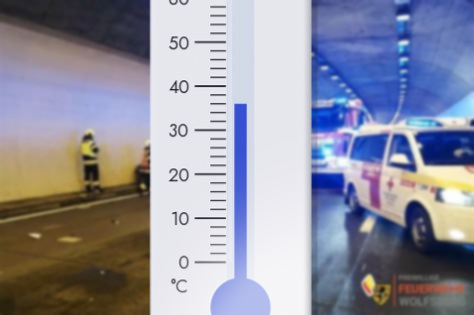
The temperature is 36
